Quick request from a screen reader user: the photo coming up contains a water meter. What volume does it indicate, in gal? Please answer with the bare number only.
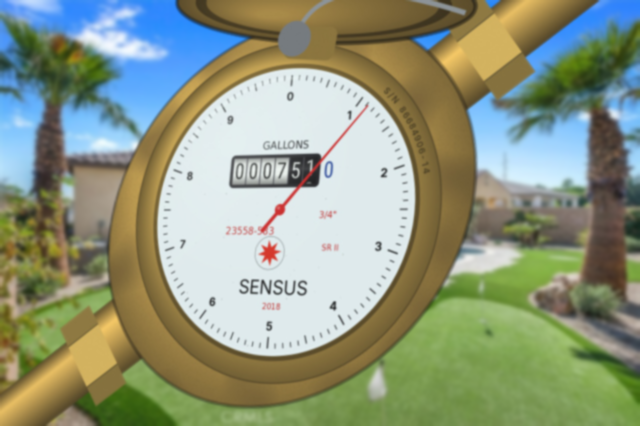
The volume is 7511.1
